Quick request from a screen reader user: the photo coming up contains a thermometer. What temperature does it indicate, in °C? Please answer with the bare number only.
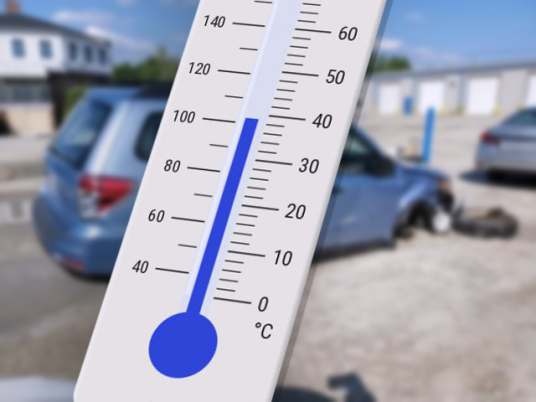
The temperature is 39
